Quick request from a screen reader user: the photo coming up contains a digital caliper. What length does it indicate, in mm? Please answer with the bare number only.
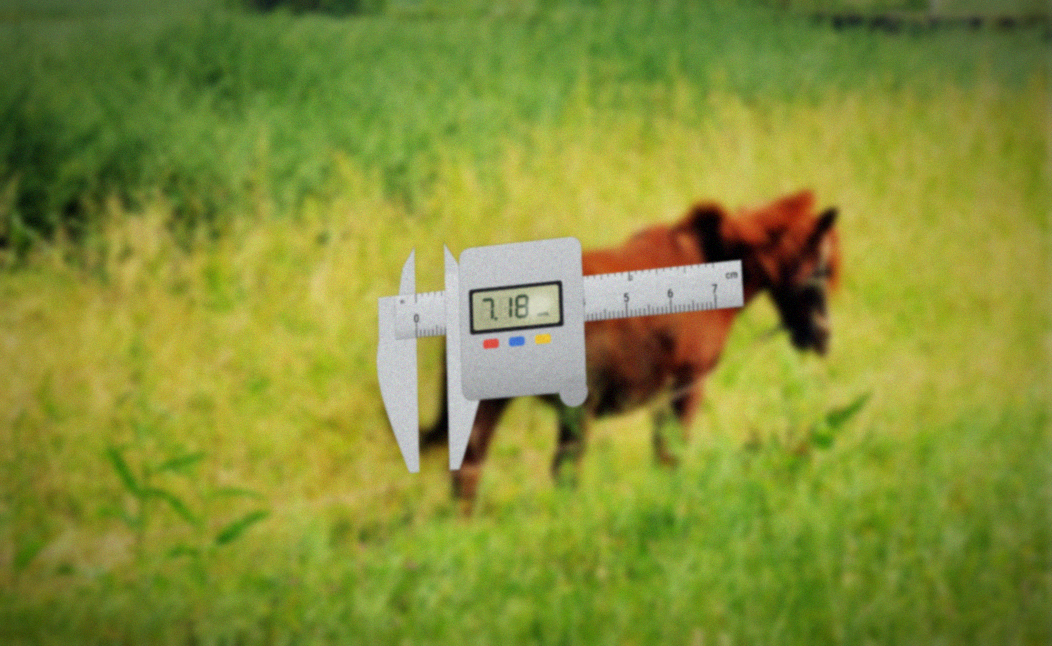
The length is 7.18
